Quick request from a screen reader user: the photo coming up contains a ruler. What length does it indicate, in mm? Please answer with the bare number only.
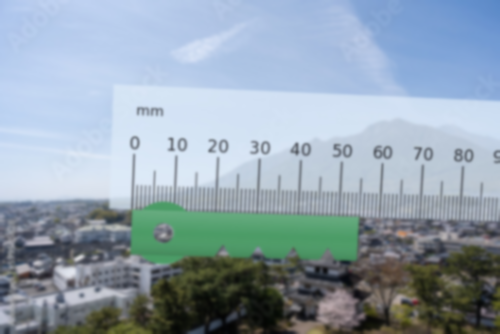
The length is 55
